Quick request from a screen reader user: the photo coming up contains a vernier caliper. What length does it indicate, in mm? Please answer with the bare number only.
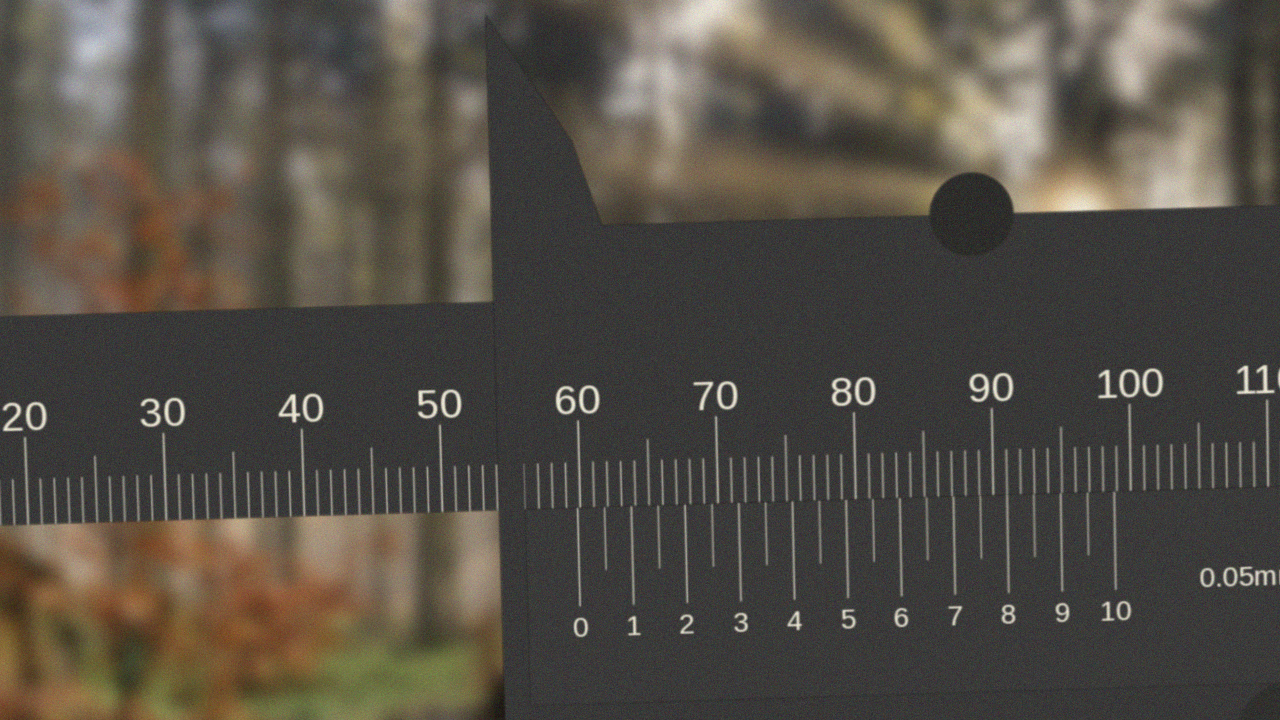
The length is 59.8
